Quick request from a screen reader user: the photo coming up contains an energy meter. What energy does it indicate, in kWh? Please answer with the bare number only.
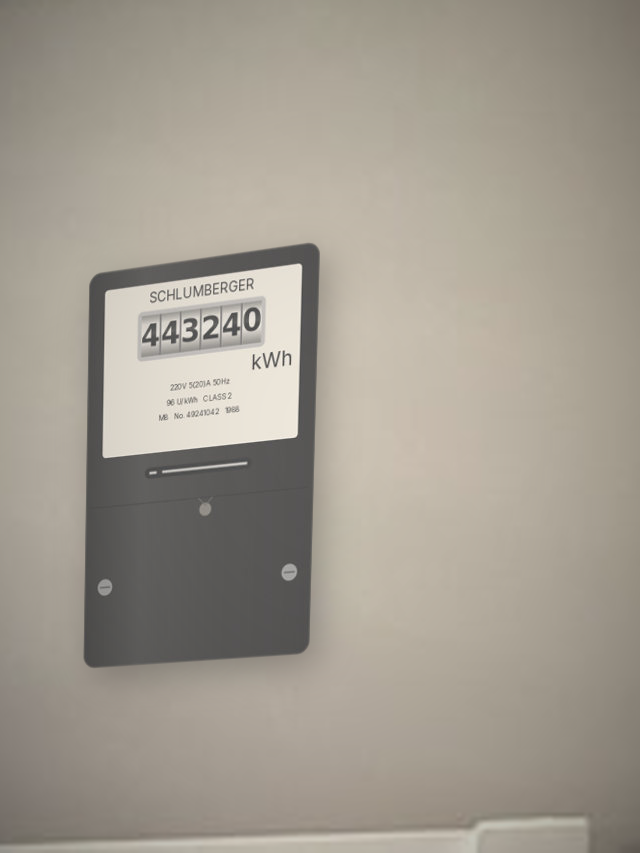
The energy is 443240
